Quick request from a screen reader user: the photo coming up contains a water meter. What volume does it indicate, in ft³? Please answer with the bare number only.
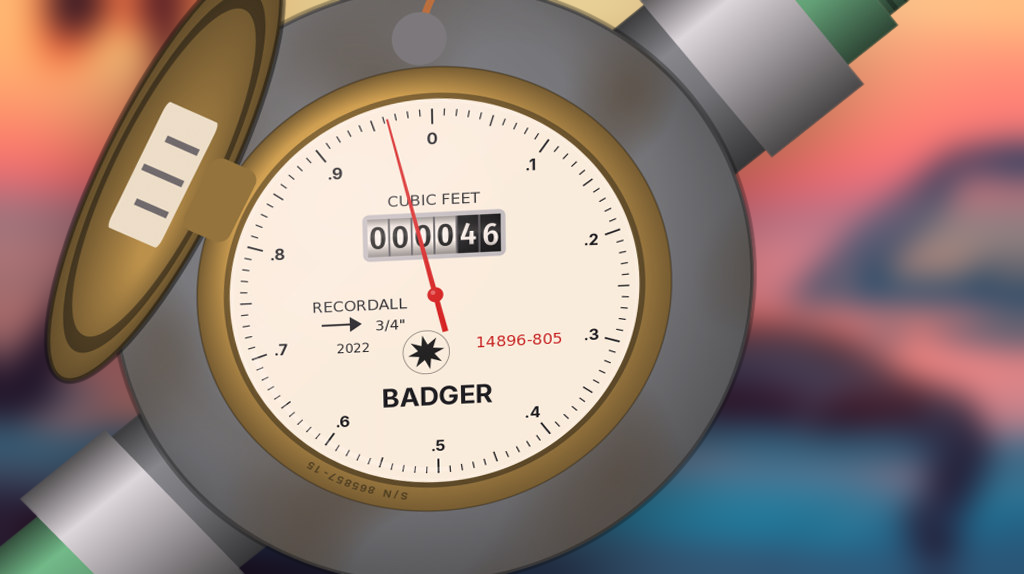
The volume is 45.96
